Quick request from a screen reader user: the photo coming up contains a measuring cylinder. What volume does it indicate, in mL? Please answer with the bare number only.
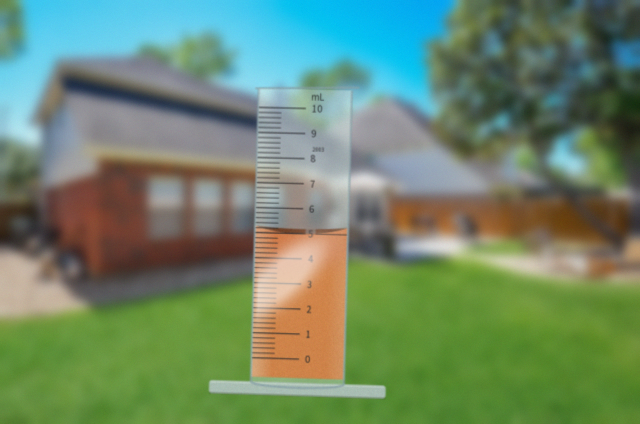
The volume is 5
